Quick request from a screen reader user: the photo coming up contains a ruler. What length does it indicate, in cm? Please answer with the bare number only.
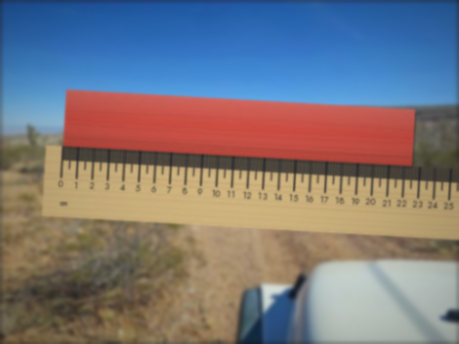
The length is 22.5
